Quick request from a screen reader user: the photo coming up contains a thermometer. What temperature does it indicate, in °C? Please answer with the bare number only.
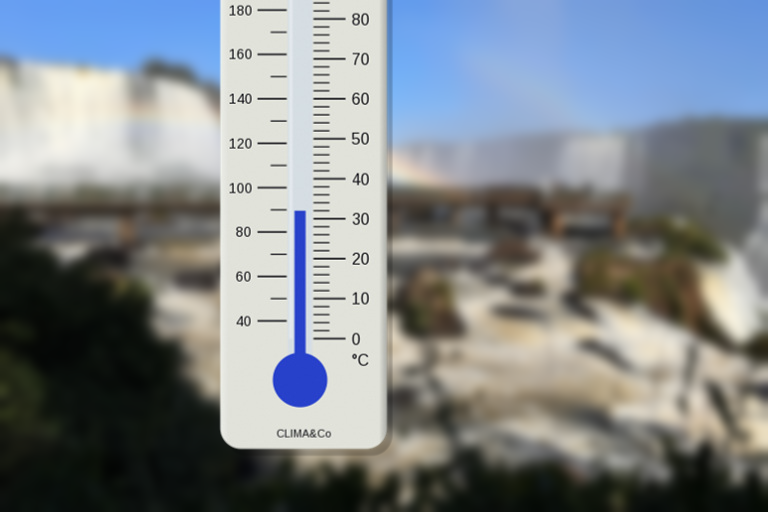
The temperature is 32
